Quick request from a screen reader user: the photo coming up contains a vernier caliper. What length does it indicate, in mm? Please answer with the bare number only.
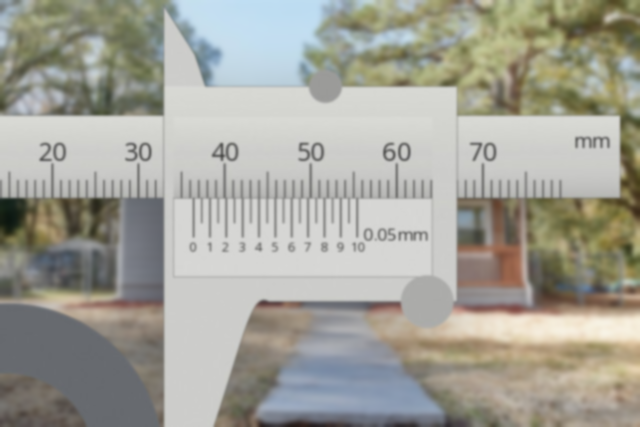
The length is 36.4
